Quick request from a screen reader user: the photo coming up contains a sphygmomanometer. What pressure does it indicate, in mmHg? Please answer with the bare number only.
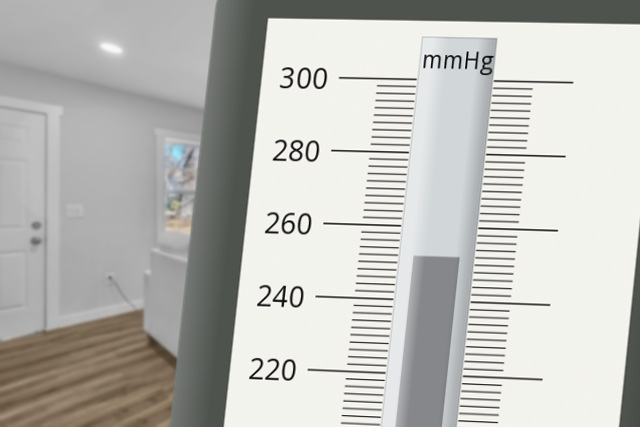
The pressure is 252
